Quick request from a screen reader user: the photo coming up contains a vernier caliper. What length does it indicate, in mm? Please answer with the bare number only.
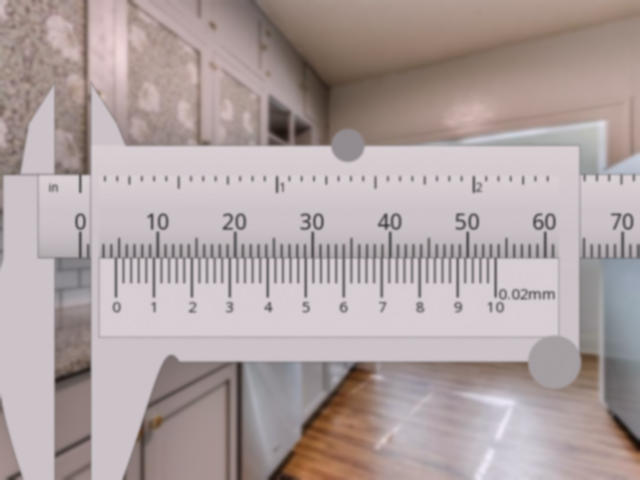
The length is 4.6
